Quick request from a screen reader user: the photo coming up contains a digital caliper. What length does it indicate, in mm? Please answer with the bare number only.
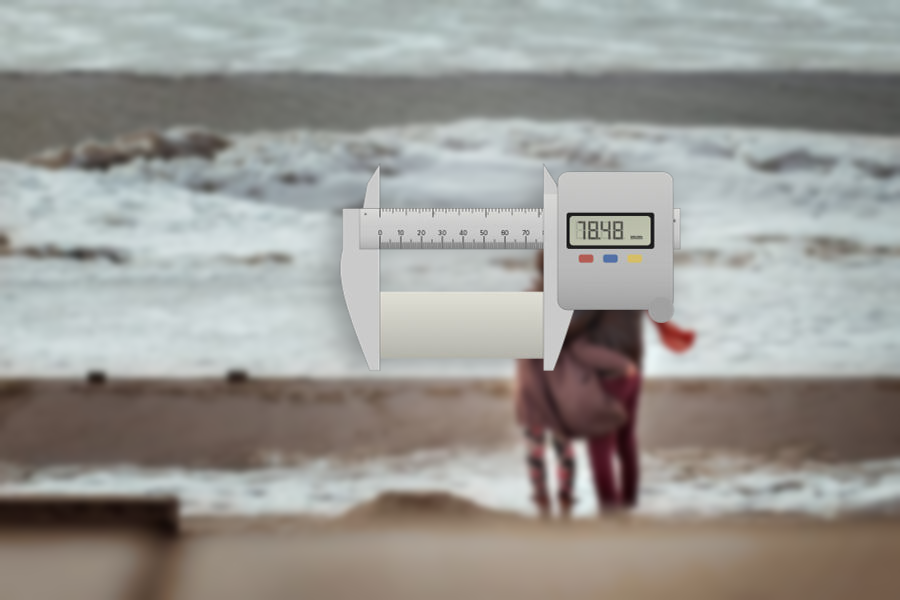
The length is 78.48
